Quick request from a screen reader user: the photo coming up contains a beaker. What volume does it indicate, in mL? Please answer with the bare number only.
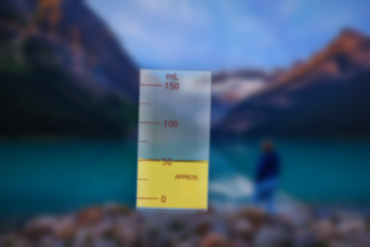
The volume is 50
